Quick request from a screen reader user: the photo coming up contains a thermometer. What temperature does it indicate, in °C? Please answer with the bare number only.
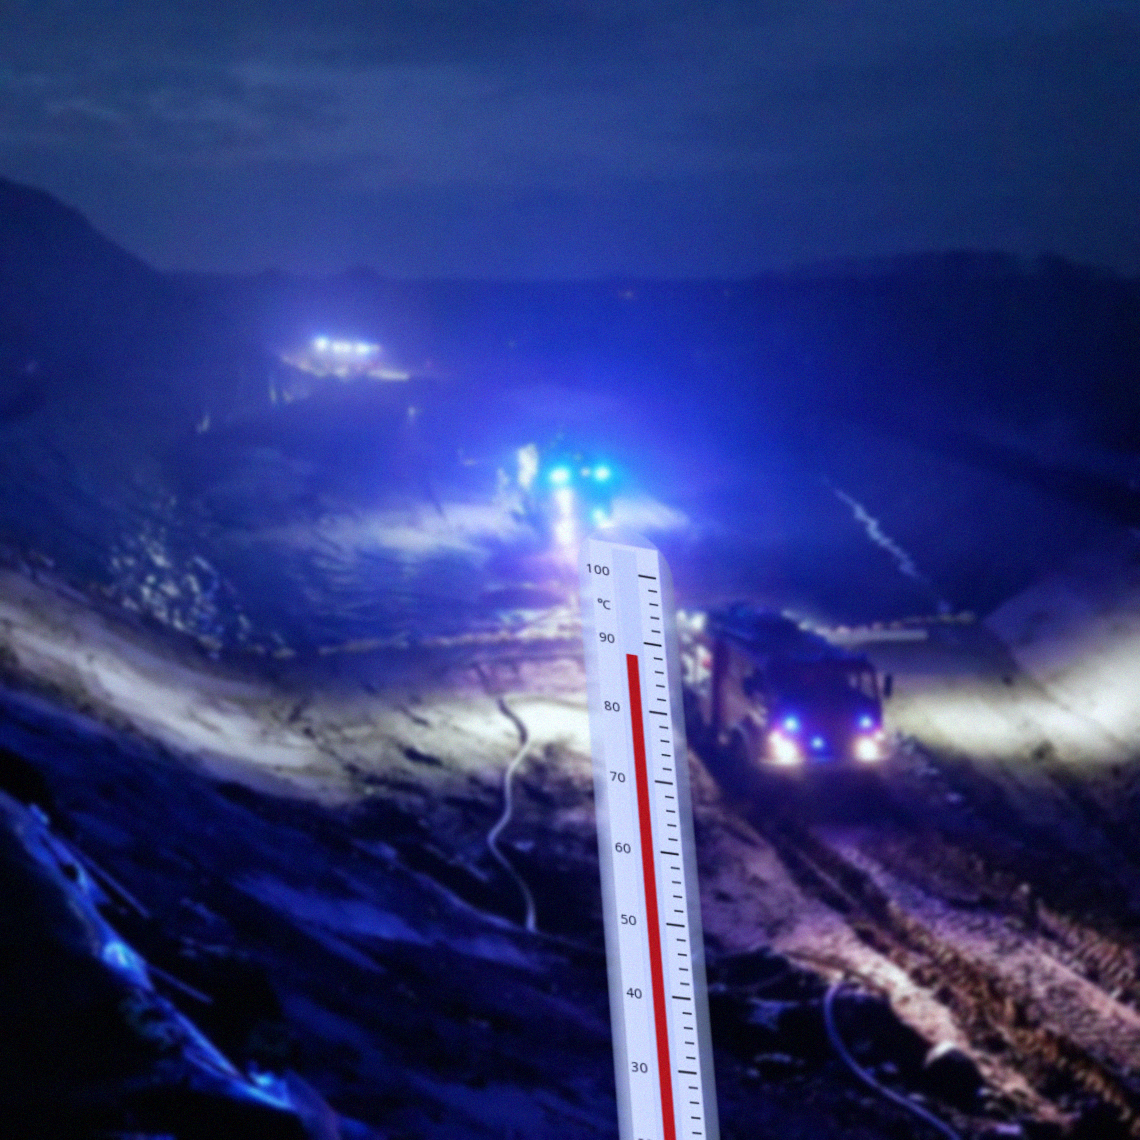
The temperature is 88
